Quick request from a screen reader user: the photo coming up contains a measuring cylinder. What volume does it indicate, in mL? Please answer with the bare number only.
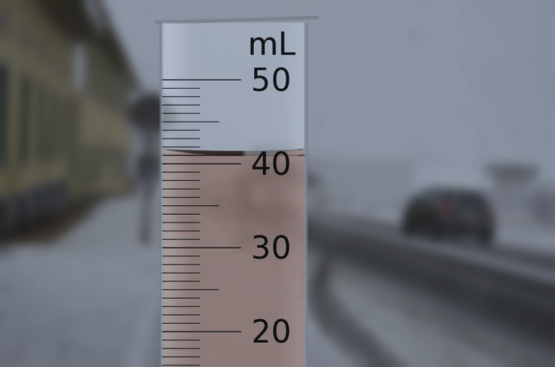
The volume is 41
